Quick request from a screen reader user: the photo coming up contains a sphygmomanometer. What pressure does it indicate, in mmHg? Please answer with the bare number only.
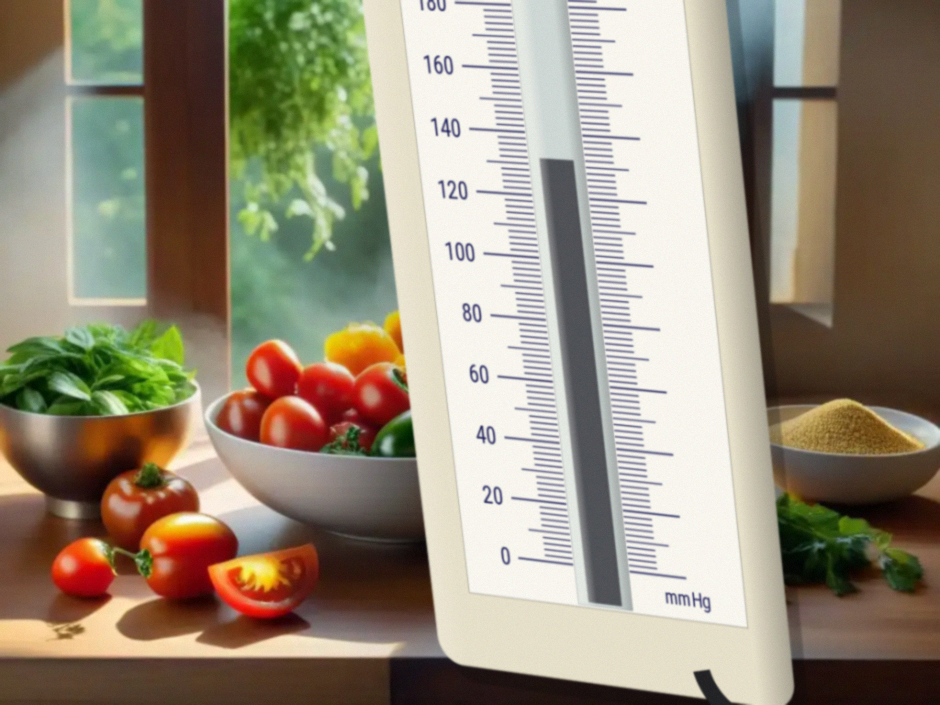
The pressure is 132
